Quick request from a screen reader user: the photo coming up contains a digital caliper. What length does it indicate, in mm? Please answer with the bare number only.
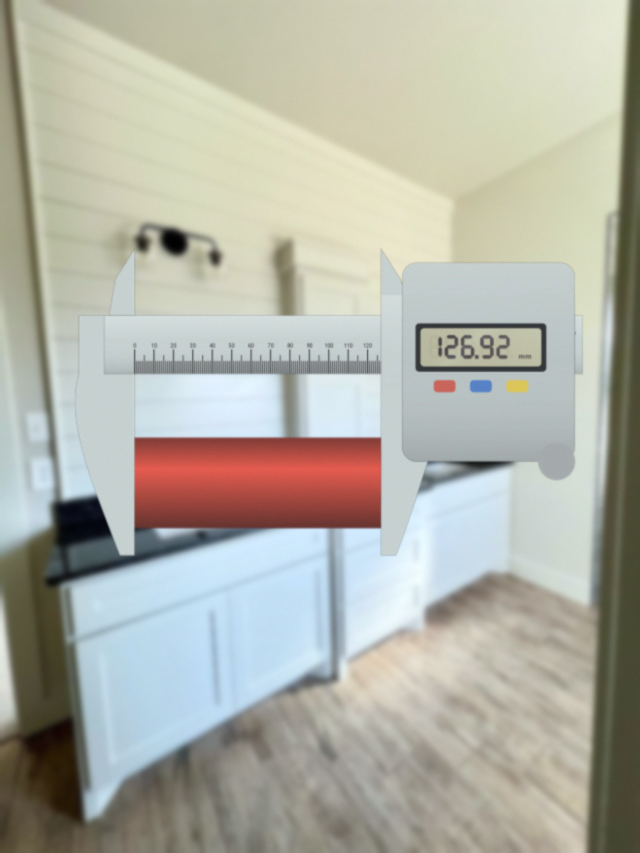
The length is 126.92
